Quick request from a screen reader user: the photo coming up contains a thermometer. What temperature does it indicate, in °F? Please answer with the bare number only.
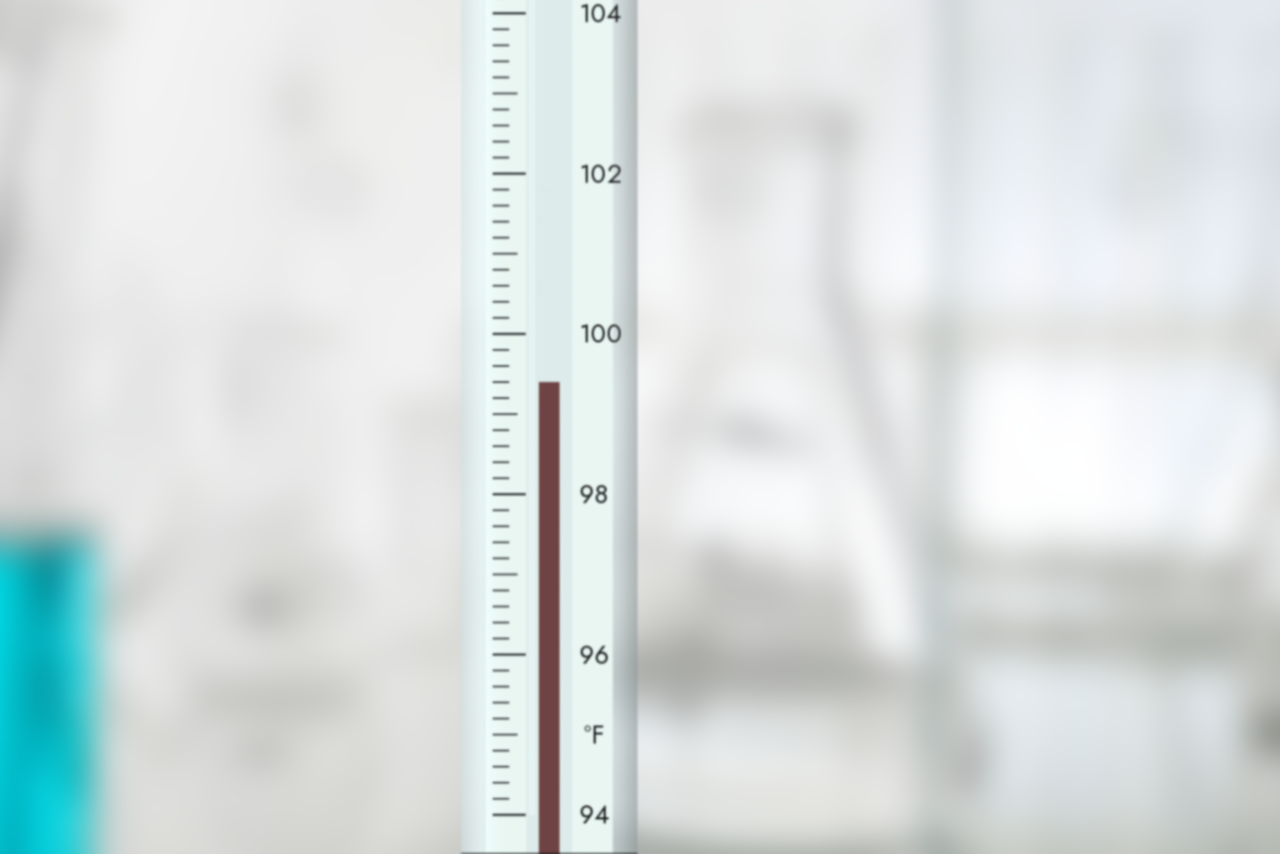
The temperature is 99.4
